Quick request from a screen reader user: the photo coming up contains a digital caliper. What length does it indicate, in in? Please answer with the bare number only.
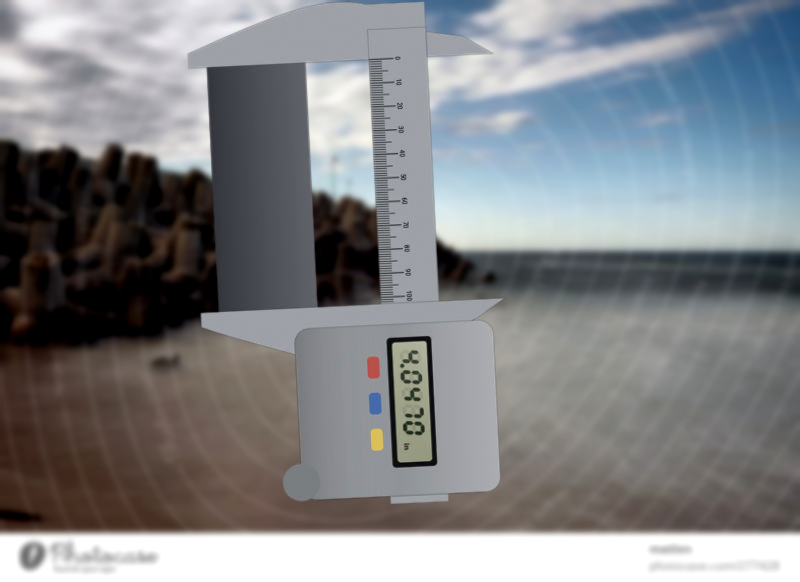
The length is 4.0470
